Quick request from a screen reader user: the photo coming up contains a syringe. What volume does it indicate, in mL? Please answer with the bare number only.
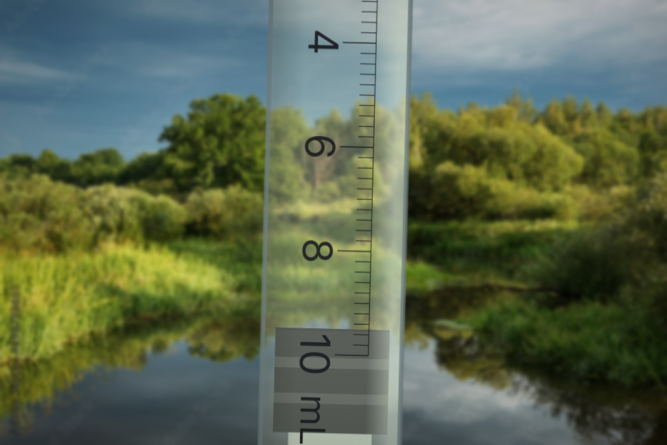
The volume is 9.5
